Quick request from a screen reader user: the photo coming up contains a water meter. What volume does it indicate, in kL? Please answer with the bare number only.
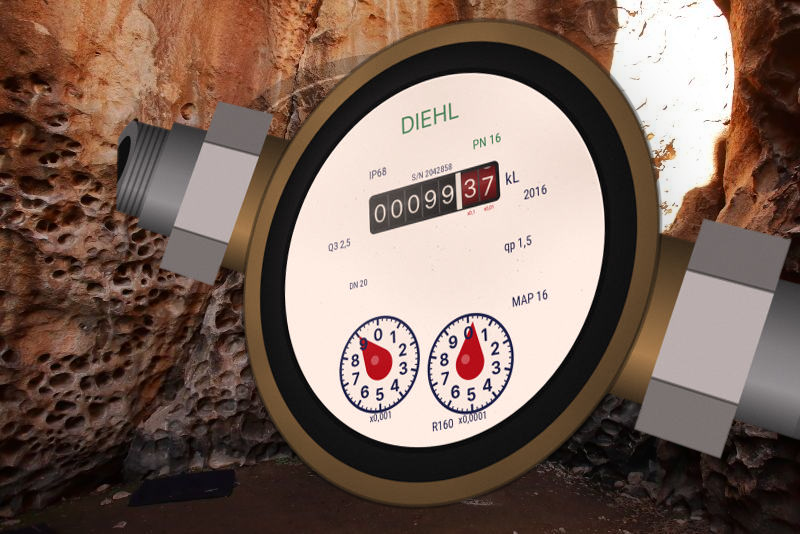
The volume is 99.3690
